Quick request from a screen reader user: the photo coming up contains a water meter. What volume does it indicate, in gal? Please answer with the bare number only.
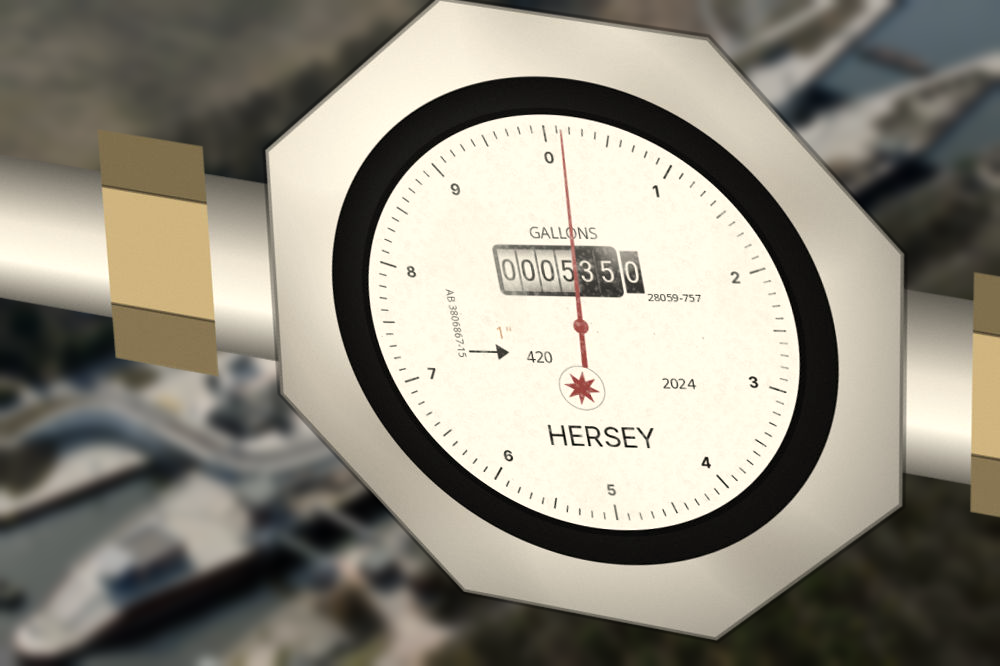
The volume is 5350.1
